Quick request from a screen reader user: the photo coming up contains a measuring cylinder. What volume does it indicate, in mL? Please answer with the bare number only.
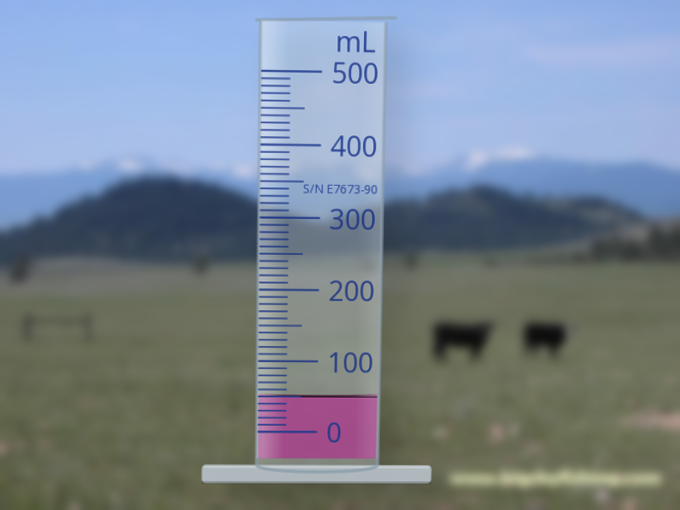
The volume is 50
